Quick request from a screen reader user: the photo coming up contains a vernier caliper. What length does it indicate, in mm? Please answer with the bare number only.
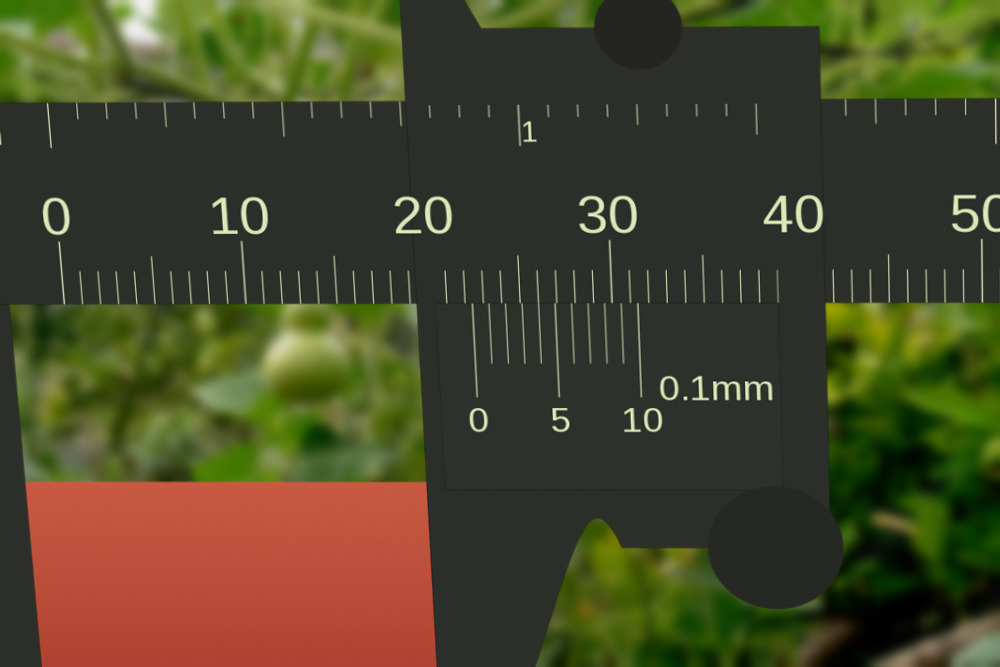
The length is 22.4
